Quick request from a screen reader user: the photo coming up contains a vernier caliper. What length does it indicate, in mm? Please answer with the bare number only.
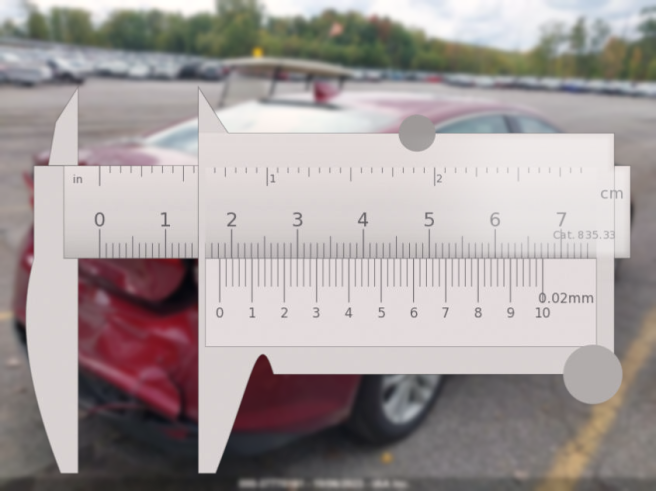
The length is 18.2
